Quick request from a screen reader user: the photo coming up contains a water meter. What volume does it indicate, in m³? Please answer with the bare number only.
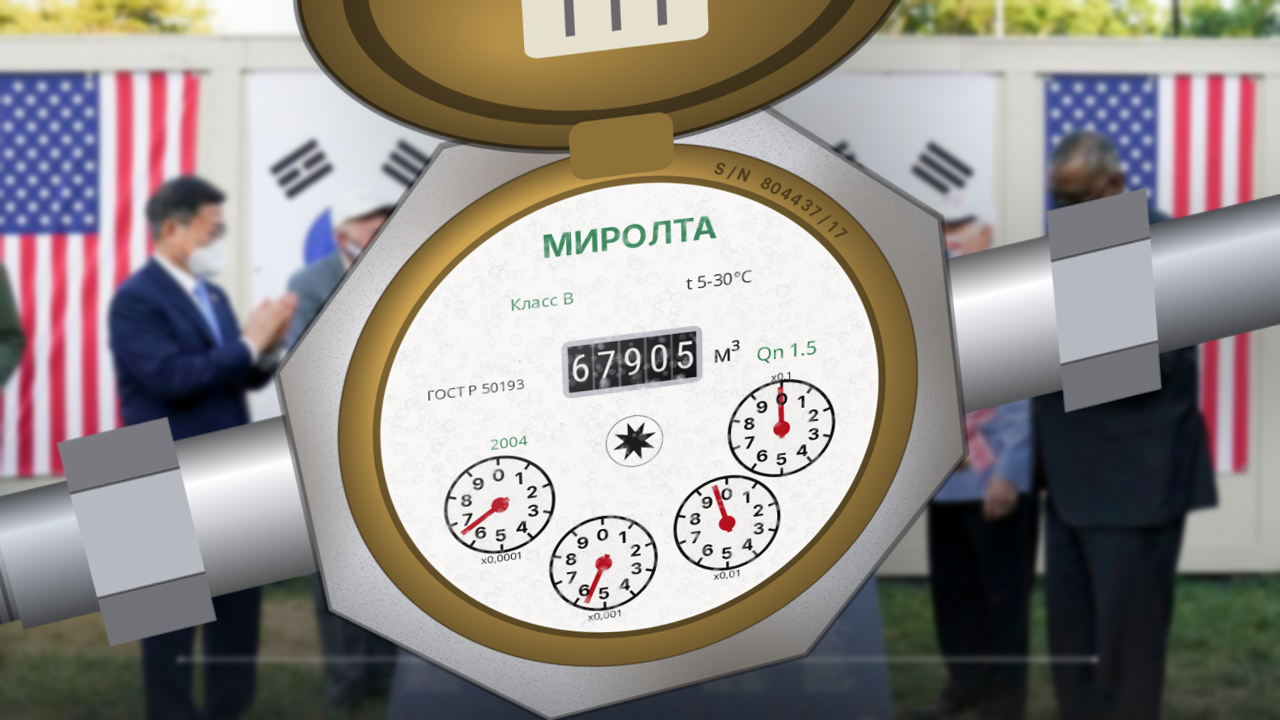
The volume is 67904.9956
